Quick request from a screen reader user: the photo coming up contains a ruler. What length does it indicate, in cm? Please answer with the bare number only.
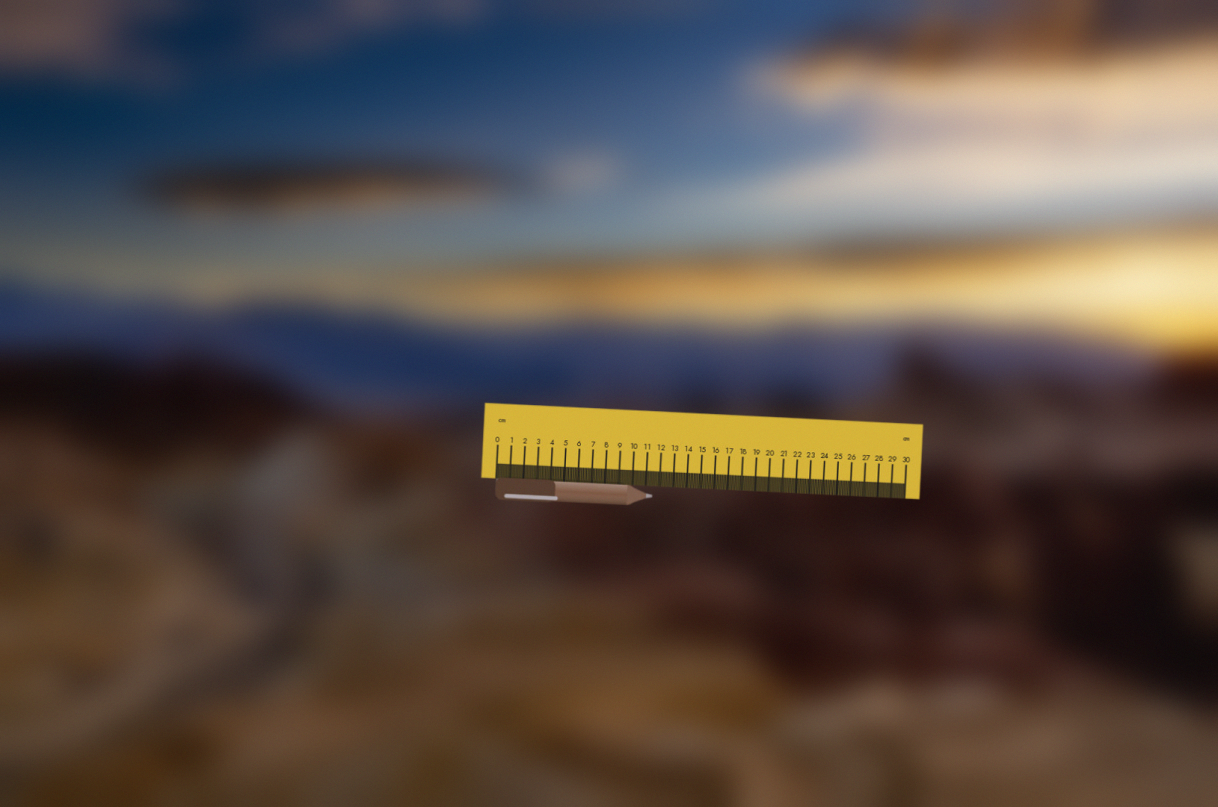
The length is 11.5
